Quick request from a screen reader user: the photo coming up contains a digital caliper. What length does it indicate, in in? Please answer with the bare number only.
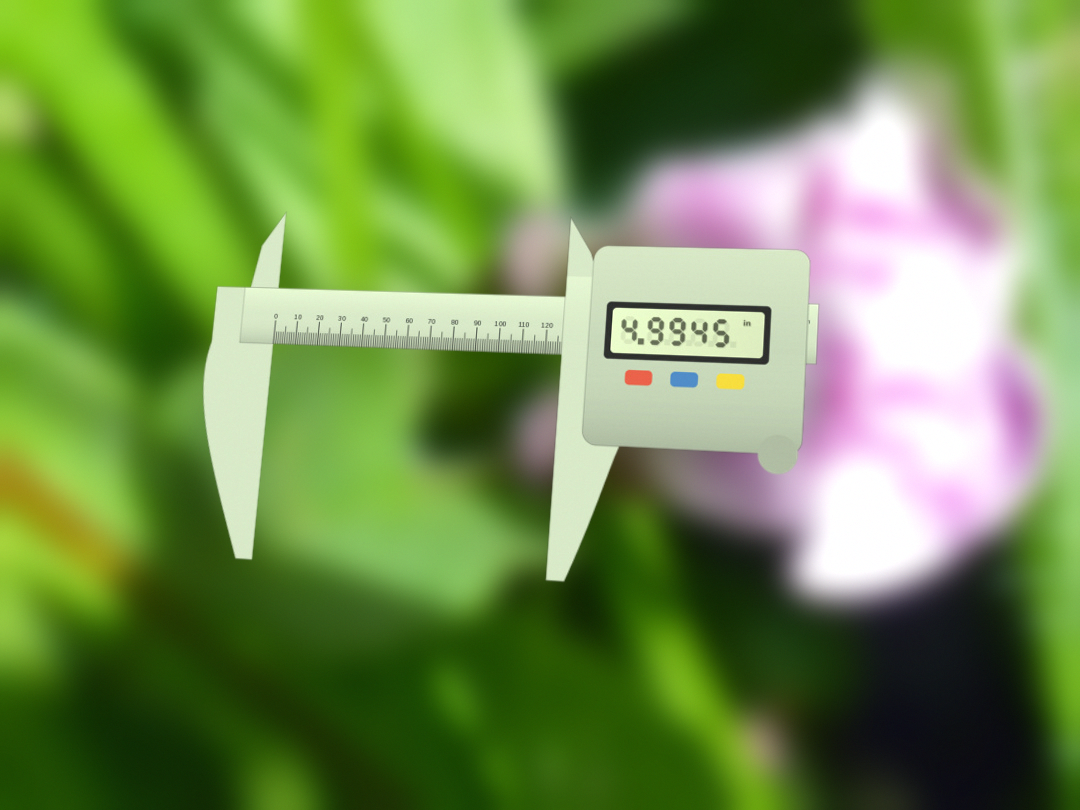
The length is 4.9945
